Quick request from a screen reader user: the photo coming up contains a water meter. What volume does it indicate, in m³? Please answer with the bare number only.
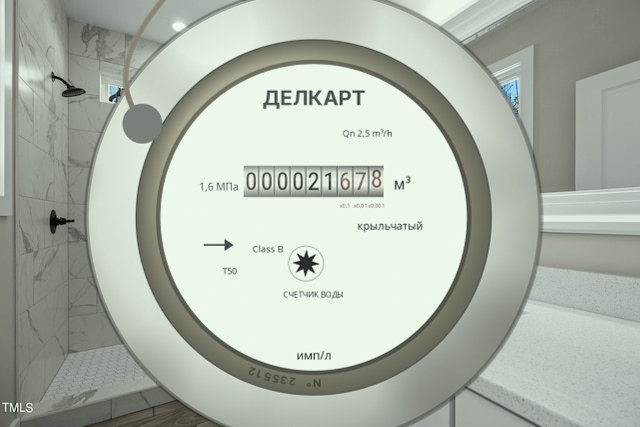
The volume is 21.678
